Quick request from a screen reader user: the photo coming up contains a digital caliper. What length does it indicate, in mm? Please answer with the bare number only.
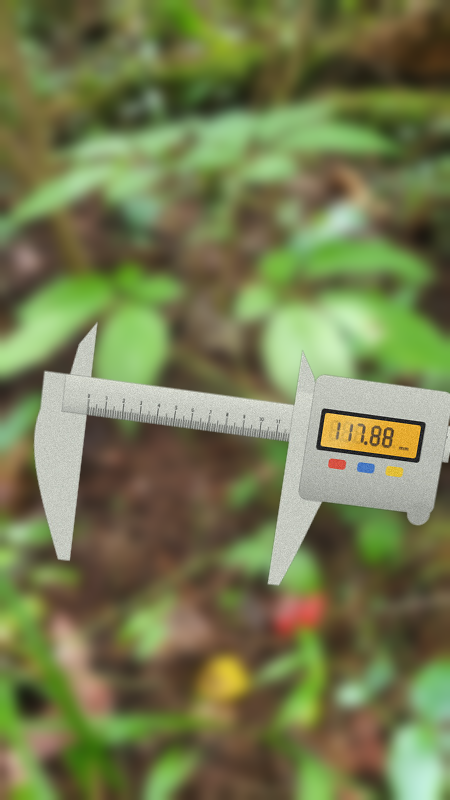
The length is 117.88
